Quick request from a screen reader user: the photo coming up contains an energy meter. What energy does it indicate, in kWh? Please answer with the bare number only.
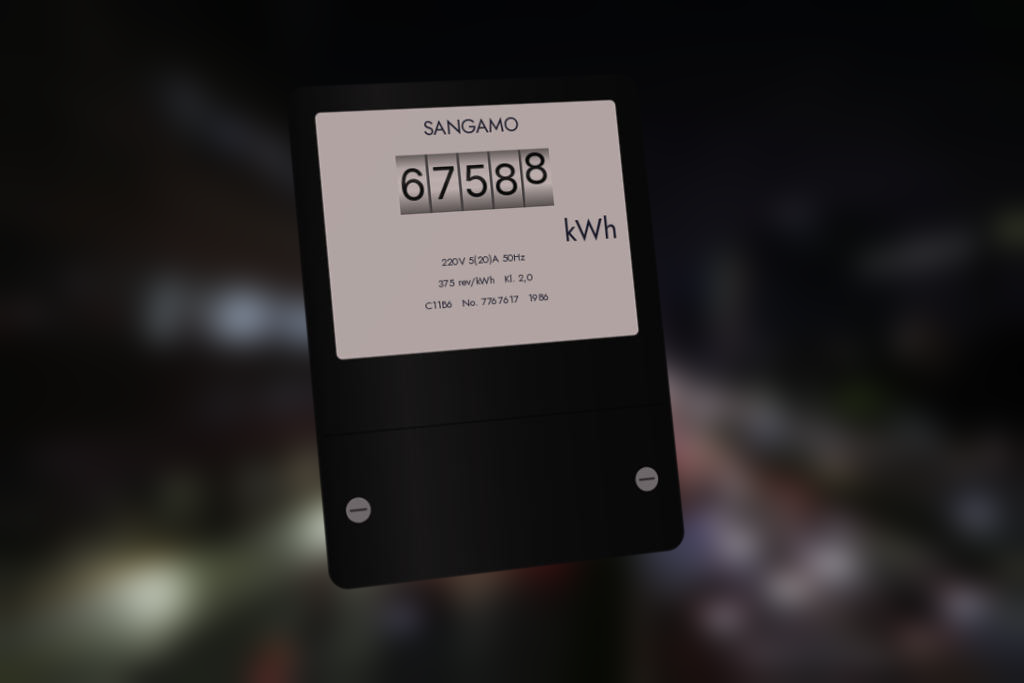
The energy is 67588
